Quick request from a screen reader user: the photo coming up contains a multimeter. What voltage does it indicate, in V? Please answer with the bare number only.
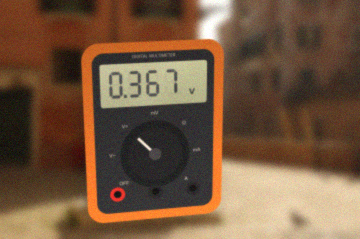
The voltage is 0.367
